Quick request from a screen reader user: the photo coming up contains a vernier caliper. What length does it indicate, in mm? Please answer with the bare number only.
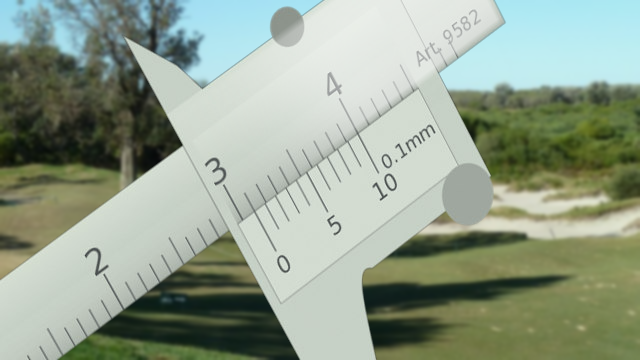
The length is 31.0
